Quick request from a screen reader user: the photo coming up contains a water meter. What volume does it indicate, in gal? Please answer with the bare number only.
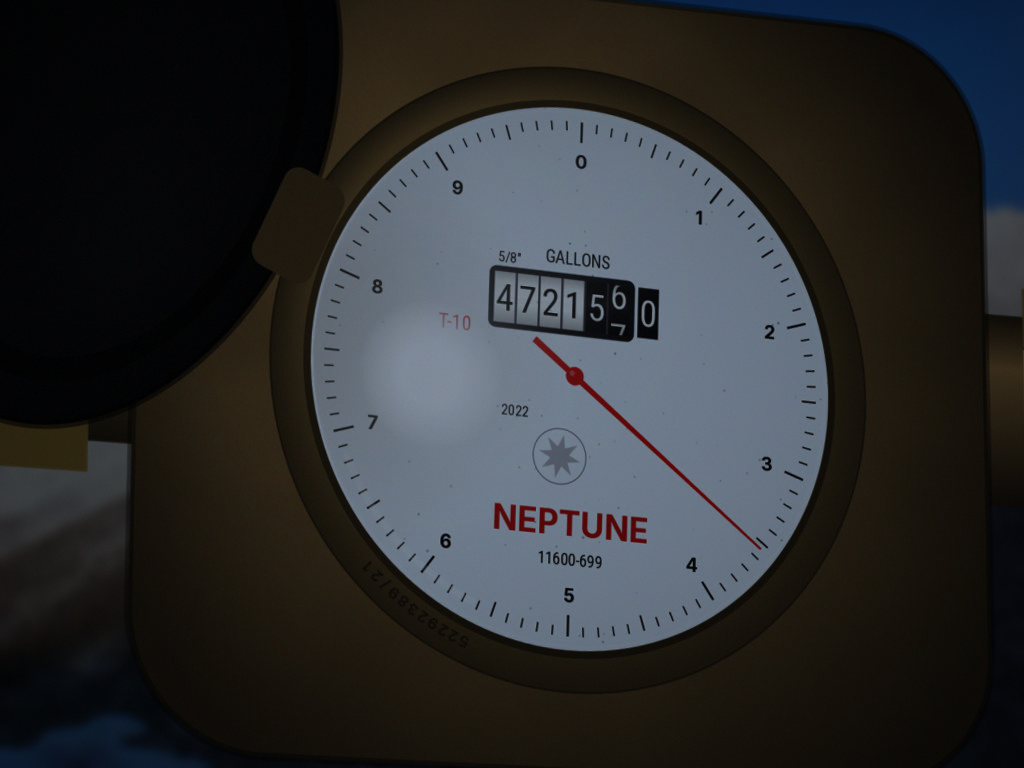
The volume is 4721563.5
